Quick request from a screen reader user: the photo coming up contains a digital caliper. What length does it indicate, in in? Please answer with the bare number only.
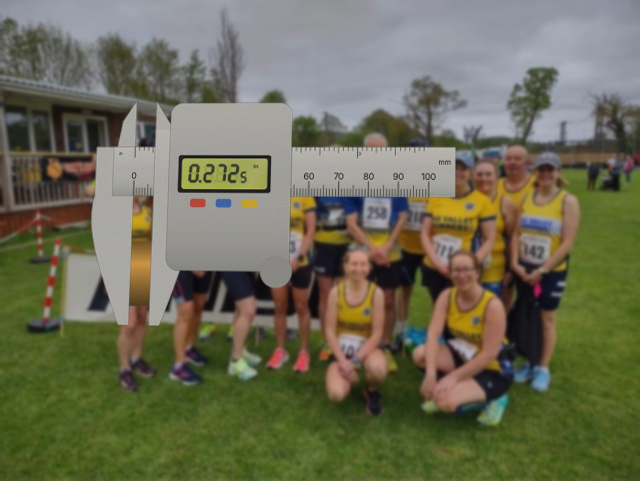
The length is 0.2725
